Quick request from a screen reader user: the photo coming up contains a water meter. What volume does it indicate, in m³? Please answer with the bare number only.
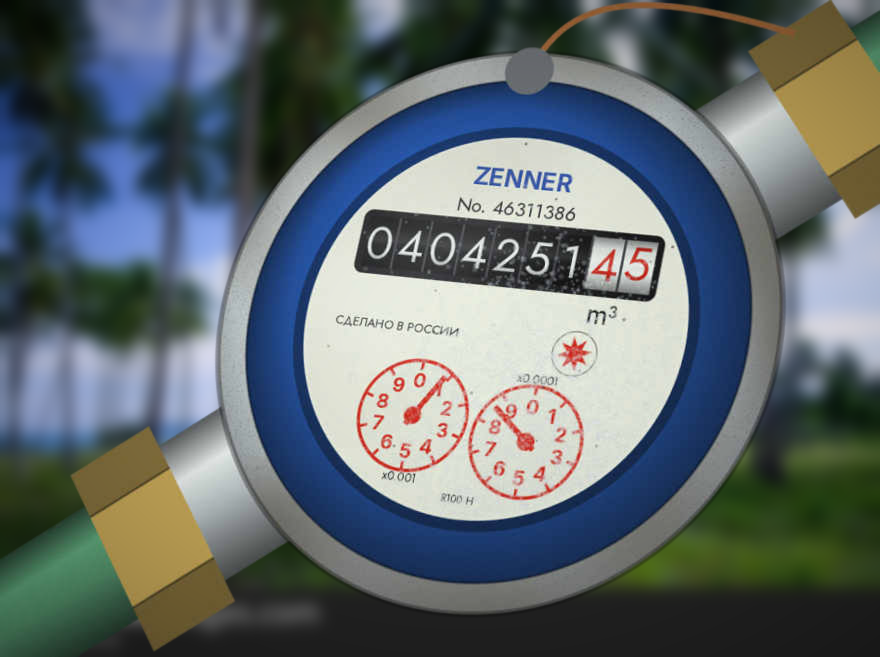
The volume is 404251.4508
